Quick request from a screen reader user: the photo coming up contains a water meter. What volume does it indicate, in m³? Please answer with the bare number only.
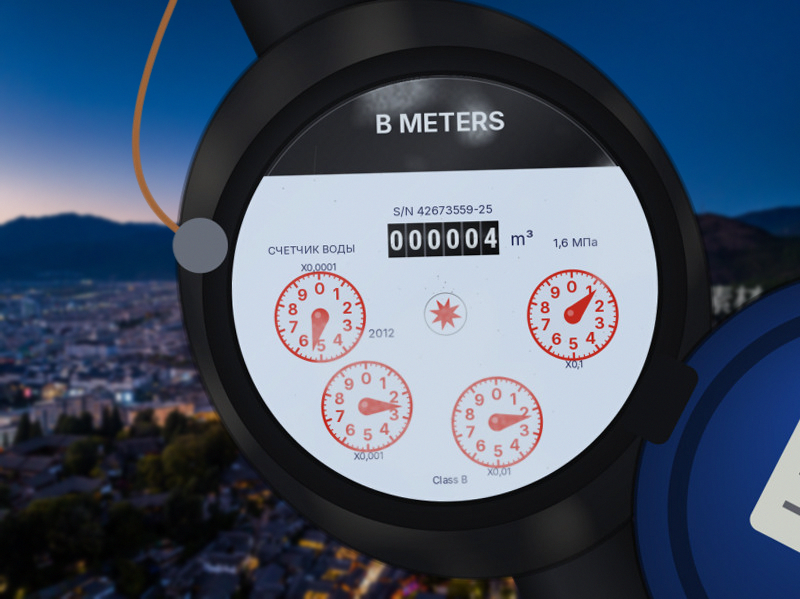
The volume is 4.1225
